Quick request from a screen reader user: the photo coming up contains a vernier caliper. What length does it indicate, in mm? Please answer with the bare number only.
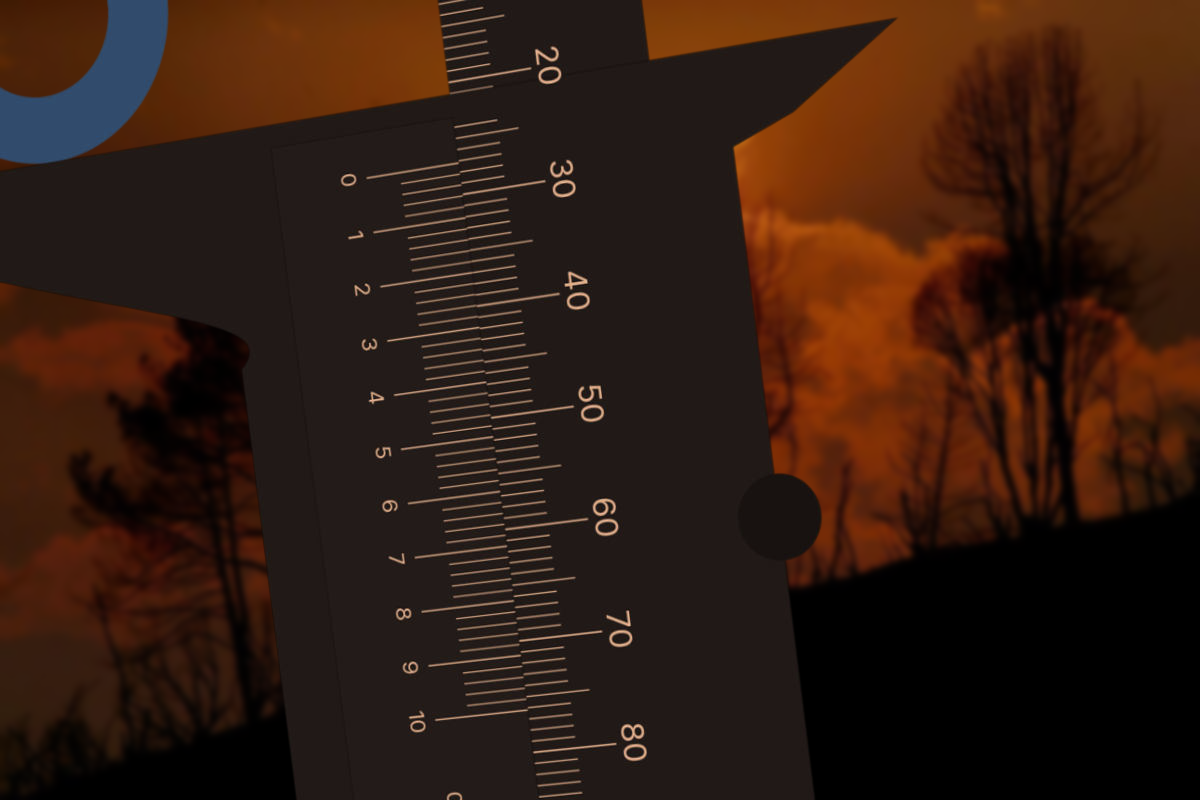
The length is 27.2
